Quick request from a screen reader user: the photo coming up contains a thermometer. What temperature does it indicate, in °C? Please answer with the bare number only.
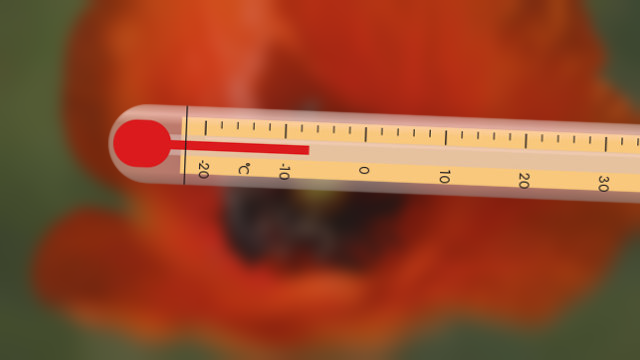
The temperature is -7
